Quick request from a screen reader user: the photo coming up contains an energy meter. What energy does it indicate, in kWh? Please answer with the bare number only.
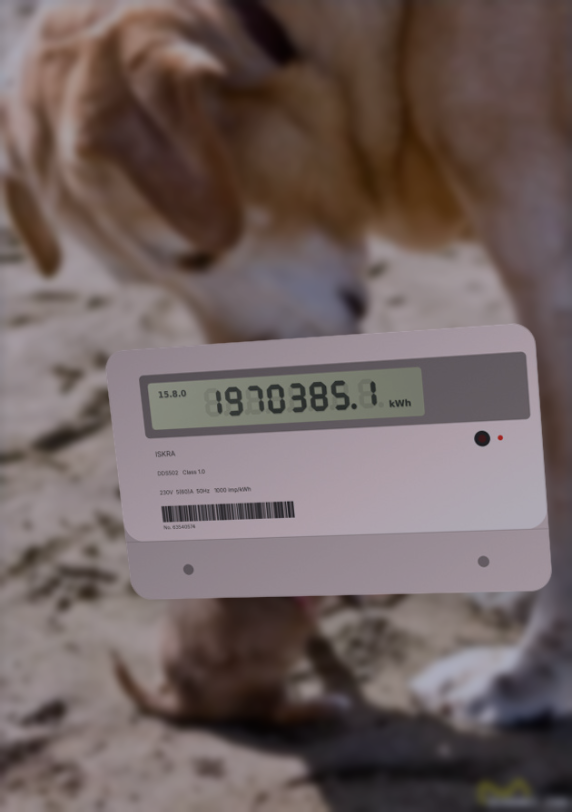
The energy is 1970385.1
